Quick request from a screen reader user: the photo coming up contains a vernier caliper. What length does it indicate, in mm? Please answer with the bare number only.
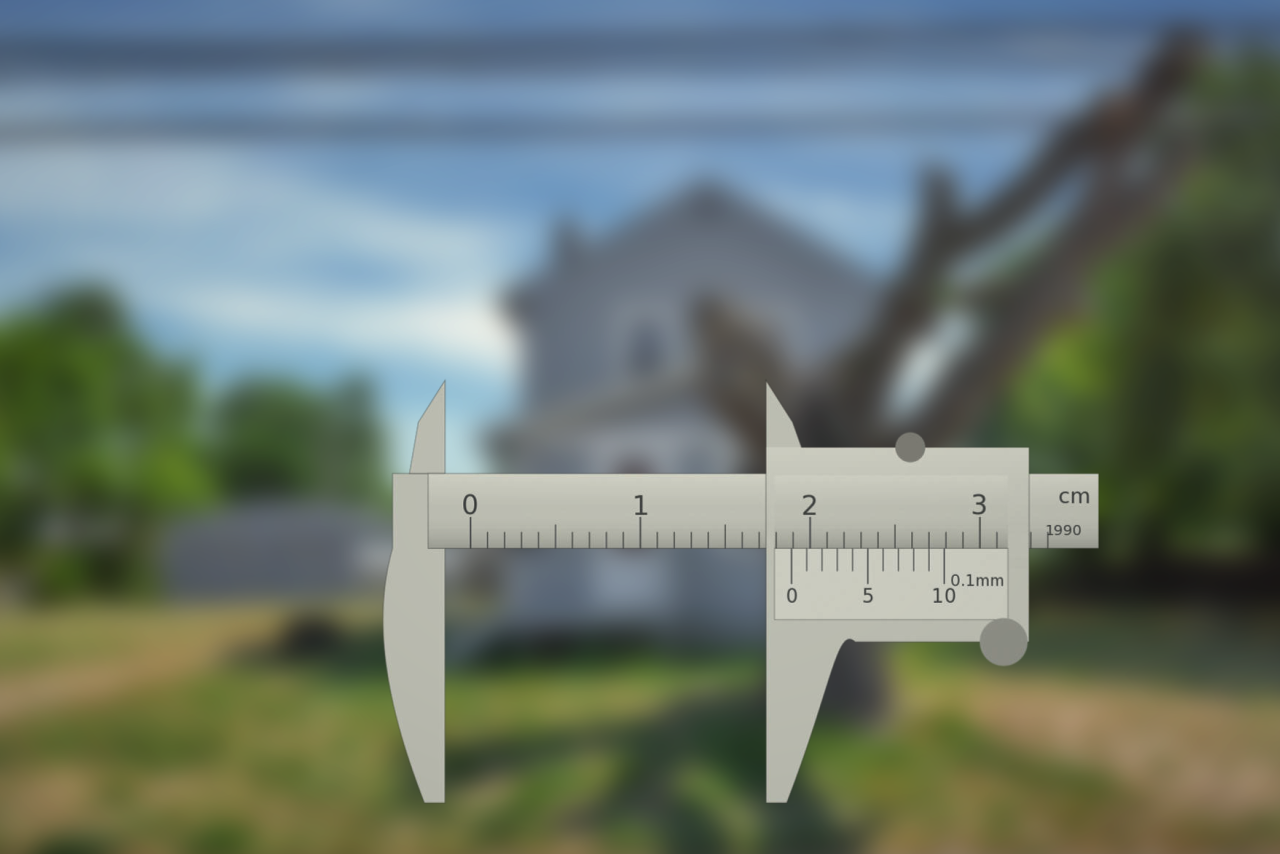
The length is 18.9
